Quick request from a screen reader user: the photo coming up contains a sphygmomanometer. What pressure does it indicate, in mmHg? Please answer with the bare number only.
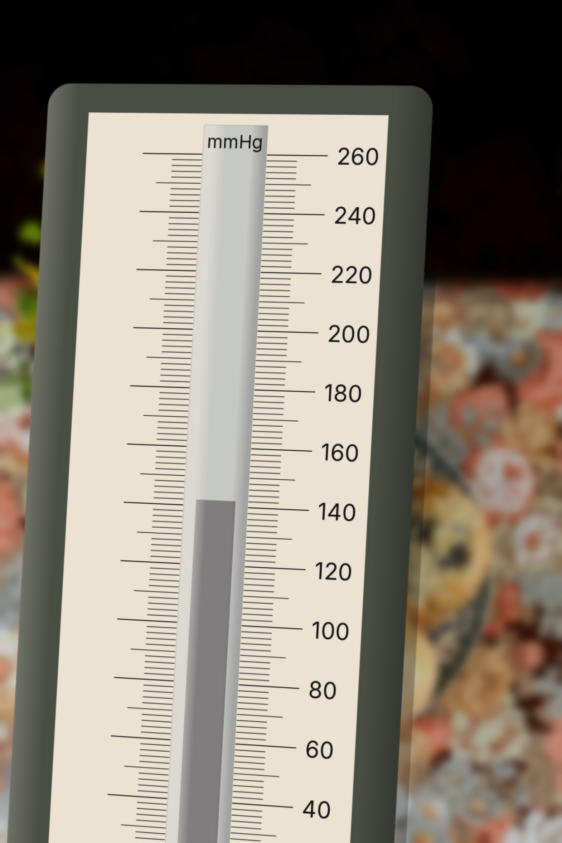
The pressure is 142
